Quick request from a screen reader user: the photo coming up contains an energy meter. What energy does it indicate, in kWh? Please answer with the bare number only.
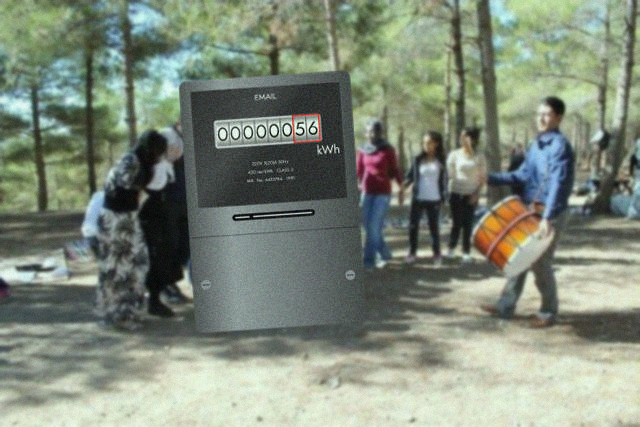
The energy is 0.56
